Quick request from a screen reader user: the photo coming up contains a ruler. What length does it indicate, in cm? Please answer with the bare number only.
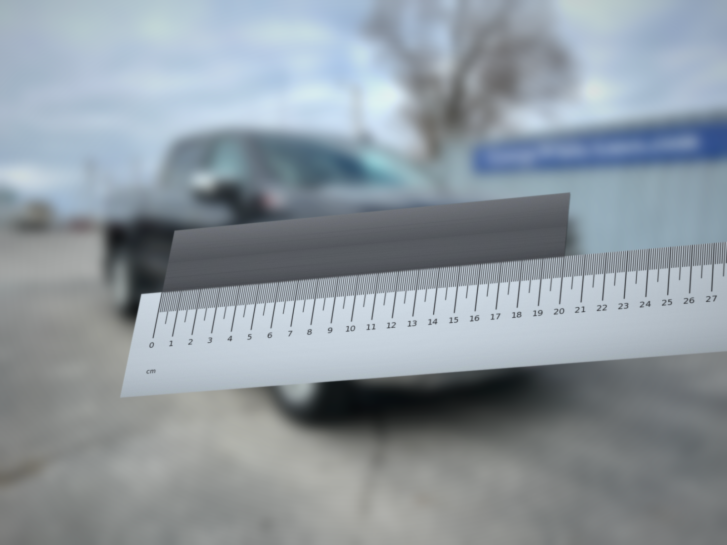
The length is 20
